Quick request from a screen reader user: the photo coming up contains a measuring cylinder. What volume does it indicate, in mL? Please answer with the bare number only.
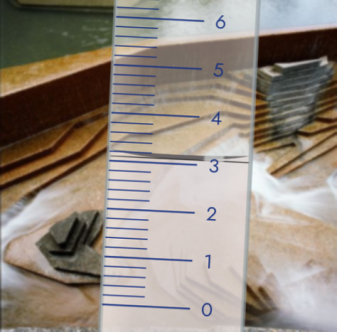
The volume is 3.1
